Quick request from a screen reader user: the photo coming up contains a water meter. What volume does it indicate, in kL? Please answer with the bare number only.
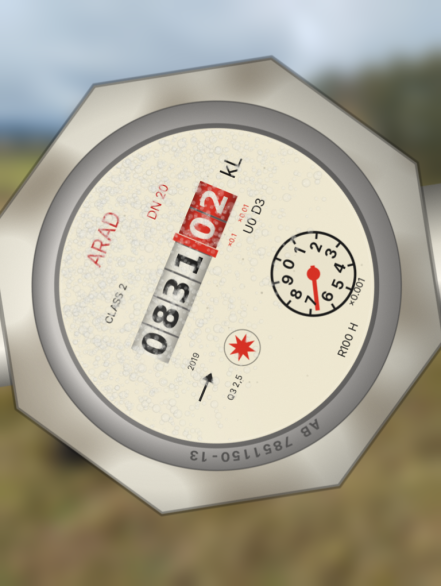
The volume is 831.026
